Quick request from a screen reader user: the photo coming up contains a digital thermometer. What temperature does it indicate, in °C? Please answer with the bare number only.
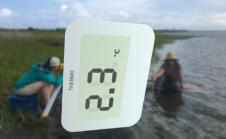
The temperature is 2.3
